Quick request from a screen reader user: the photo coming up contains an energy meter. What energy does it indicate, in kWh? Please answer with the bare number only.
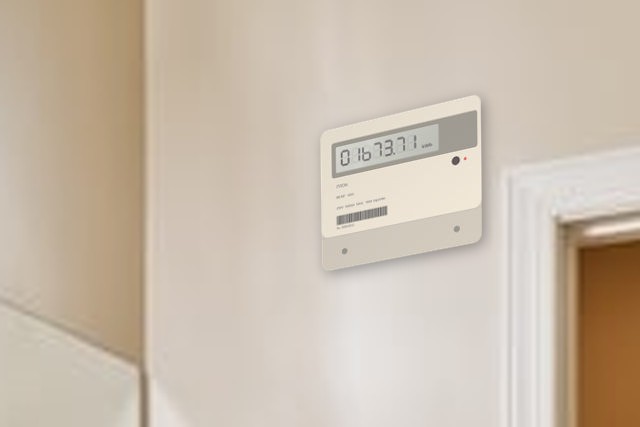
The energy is 1673.71
